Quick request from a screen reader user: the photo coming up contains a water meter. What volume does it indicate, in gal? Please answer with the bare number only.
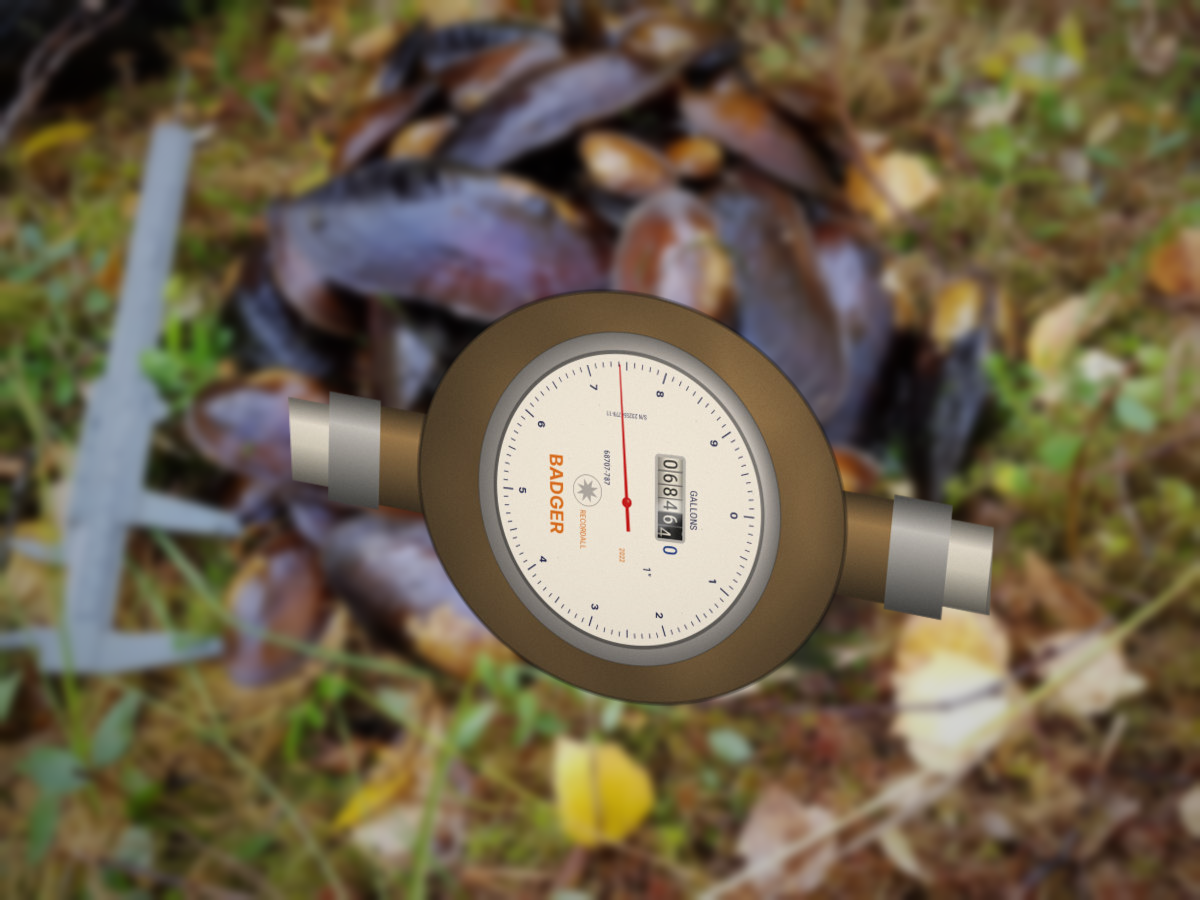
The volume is 684637.4
